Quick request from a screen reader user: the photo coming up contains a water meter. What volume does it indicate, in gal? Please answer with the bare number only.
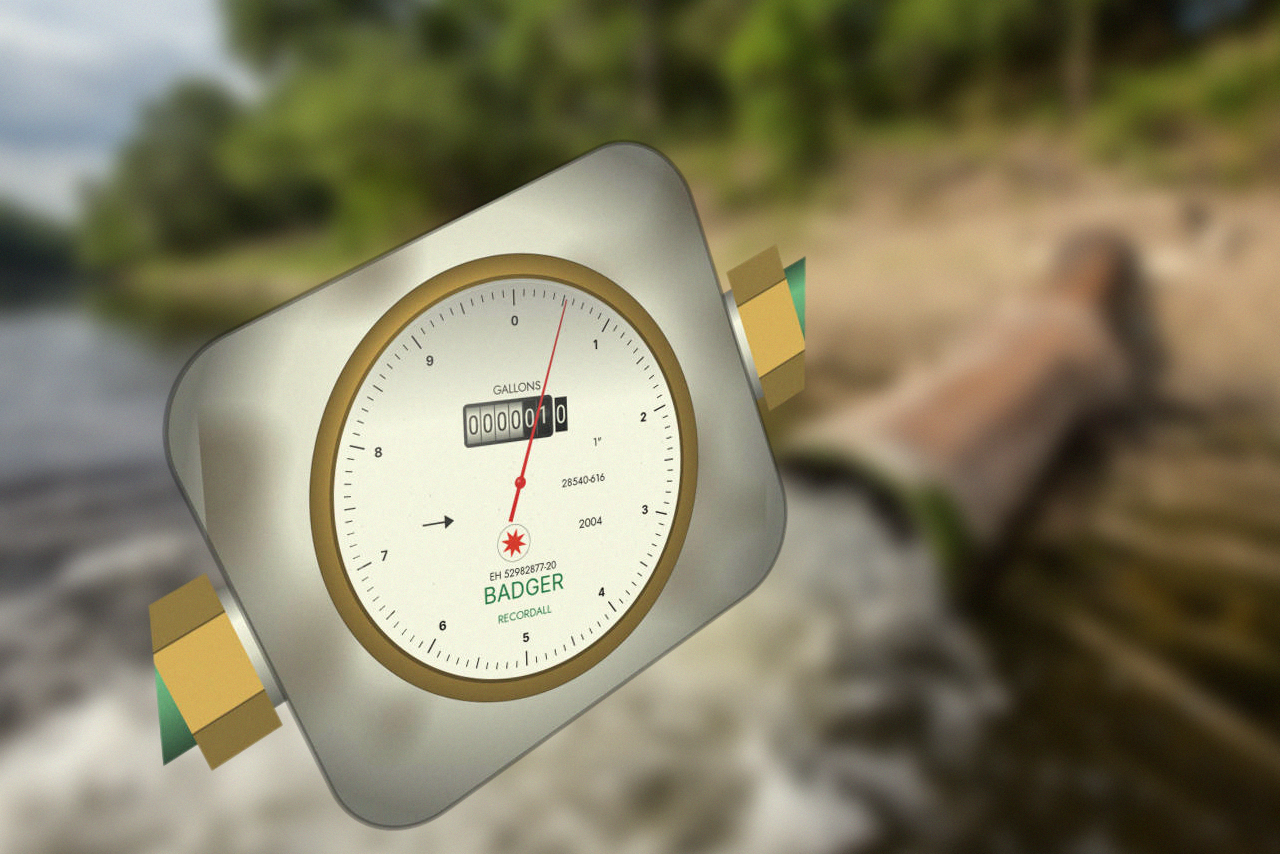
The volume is 10.5
